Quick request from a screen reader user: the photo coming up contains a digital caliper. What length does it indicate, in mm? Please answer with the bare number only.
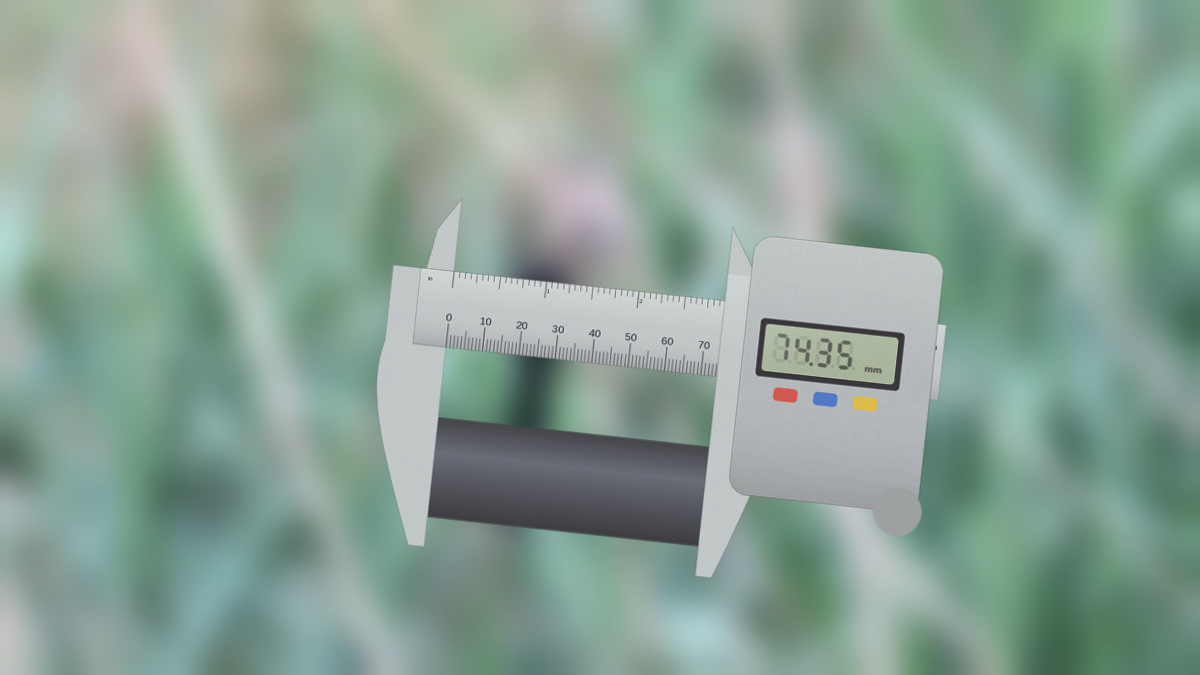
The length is 74.35
